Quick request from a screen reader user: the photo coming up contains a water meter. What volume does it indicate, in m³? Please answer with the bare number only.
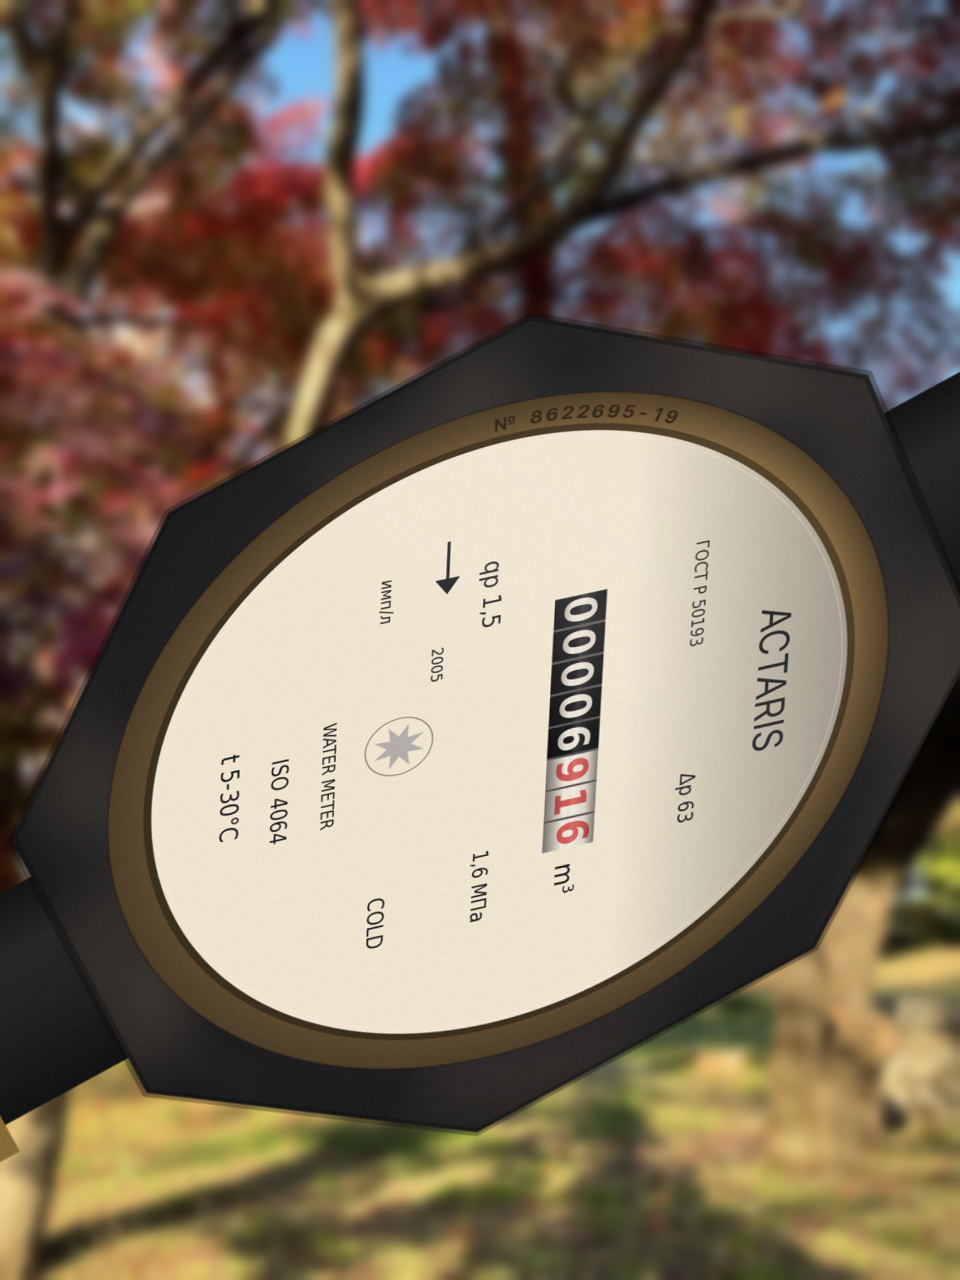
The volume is 6.916
